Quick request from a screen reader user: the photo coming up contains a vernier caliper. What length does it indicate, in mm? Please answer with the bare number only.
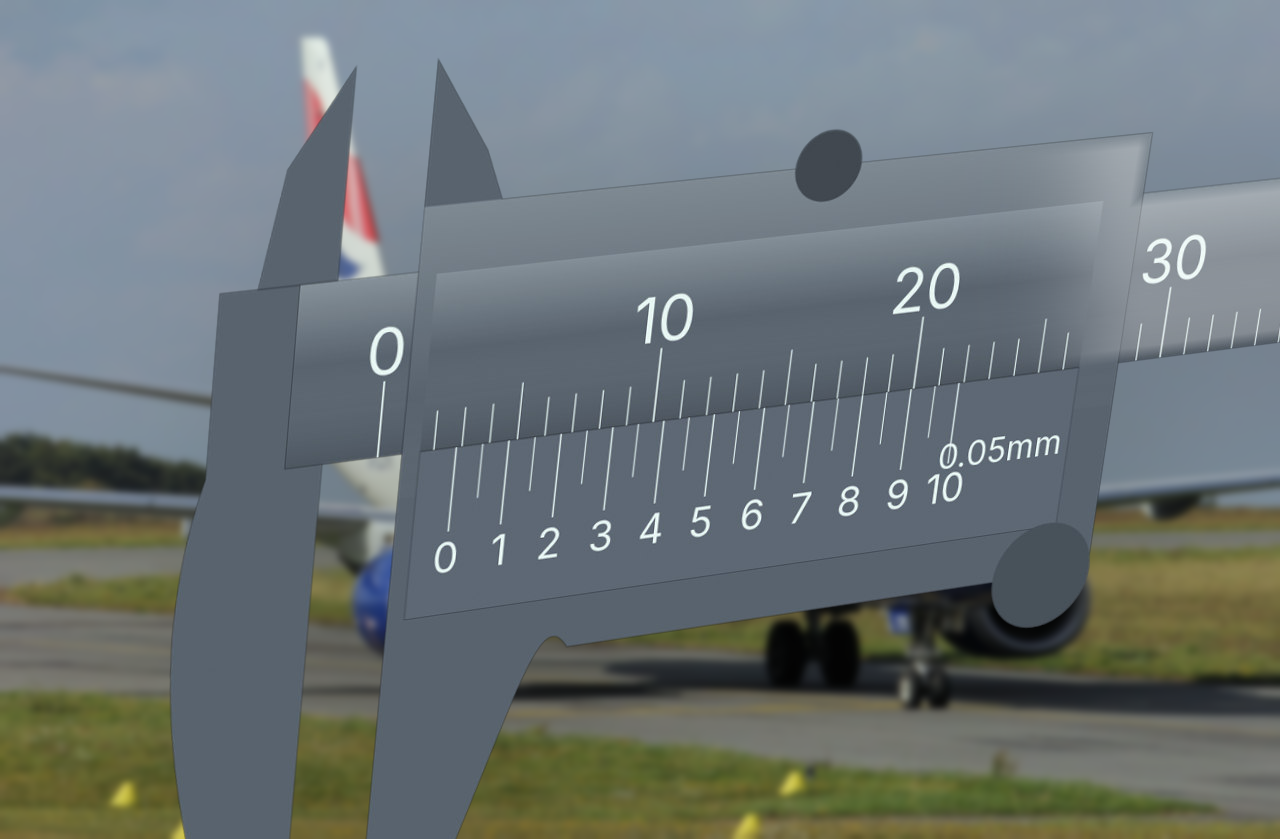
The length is 2.80
